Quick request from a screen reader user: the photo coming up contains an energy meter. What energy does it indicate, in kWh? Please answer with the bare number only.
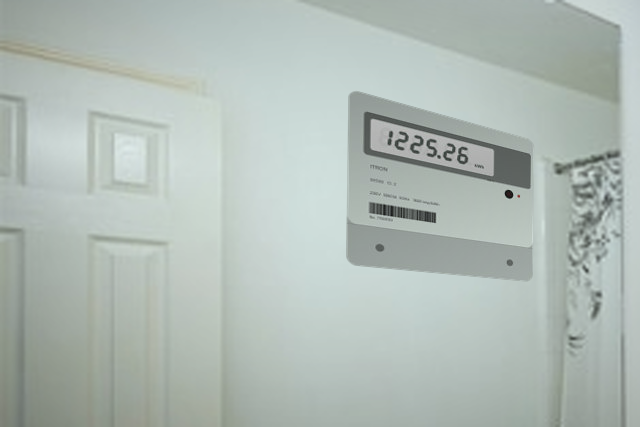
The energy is 1225.26
